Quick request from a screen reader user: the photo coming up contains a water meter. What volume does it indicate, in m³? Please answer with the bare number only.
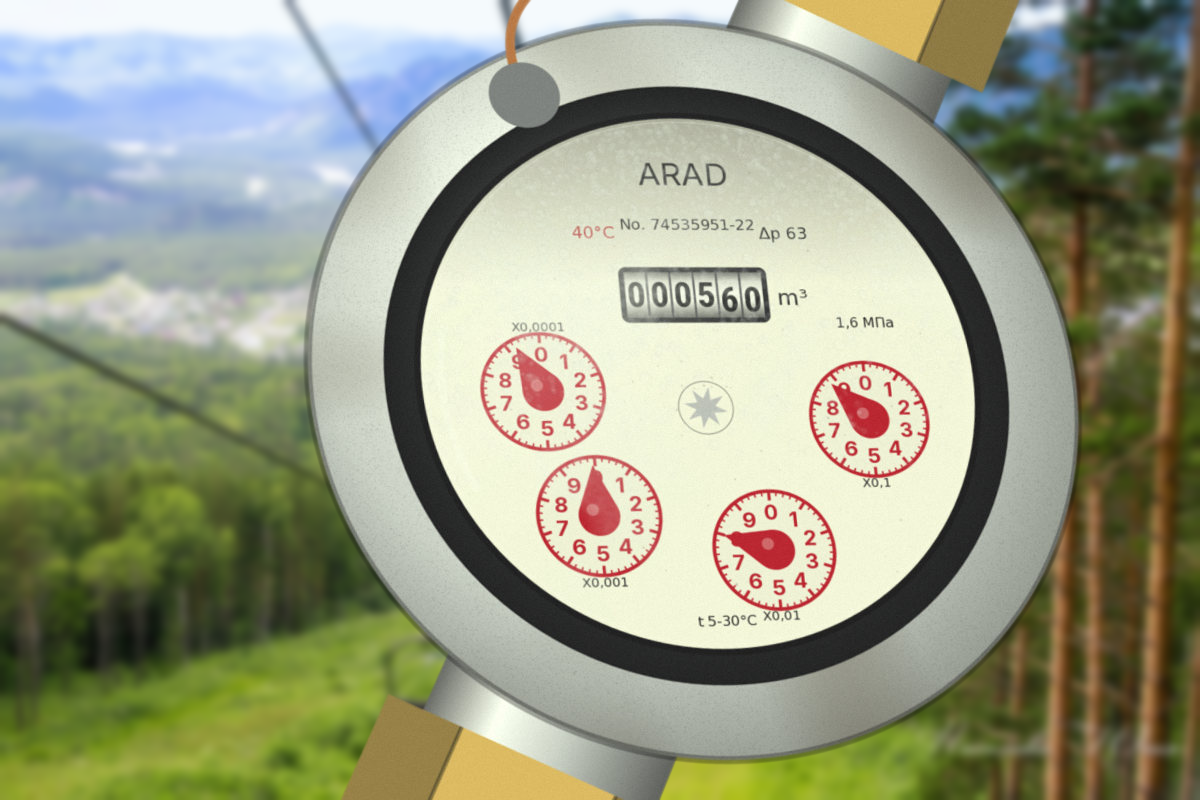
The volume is 559.8799
